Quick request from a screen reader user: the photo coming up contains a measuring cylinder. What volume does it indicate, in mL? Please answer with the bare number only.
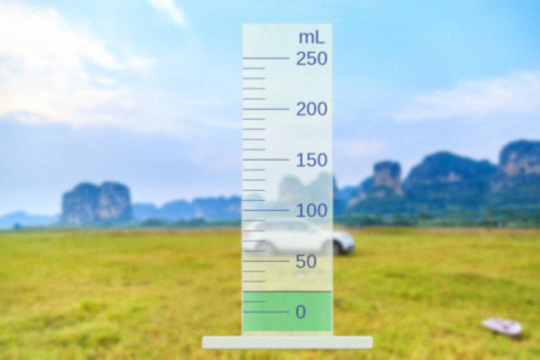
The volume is 20
